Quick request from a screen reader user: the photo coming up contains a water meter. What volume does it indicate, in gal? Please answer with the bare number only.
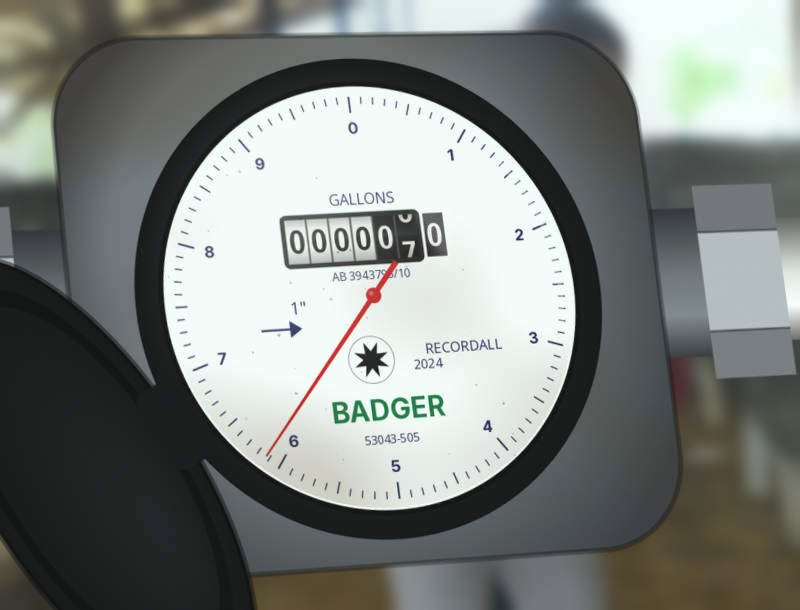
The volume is 66.1
